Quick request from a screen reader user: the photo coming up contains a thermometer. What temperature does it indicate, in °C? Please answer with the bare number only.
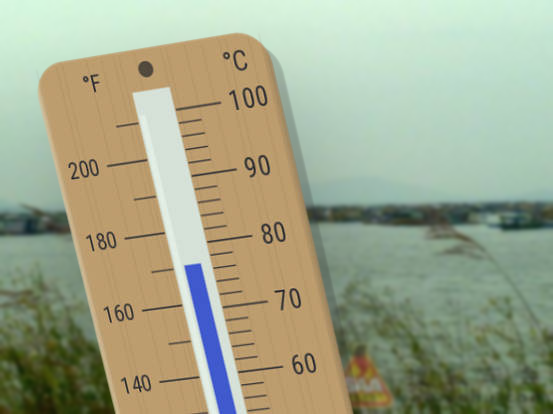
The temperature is 77
